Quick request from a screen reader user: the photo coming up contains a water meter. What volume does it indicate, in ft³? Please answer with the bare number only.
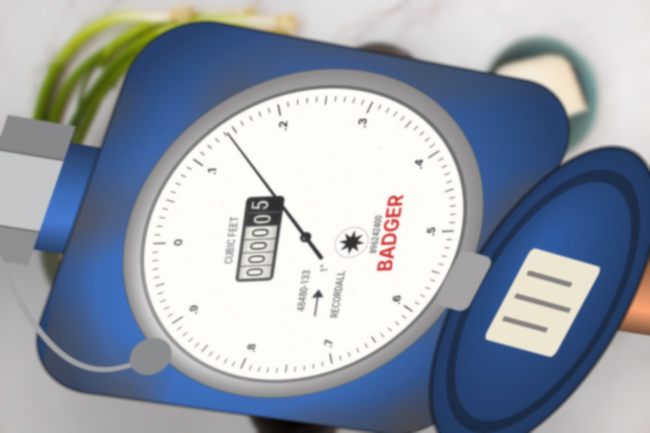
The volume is 5.14
